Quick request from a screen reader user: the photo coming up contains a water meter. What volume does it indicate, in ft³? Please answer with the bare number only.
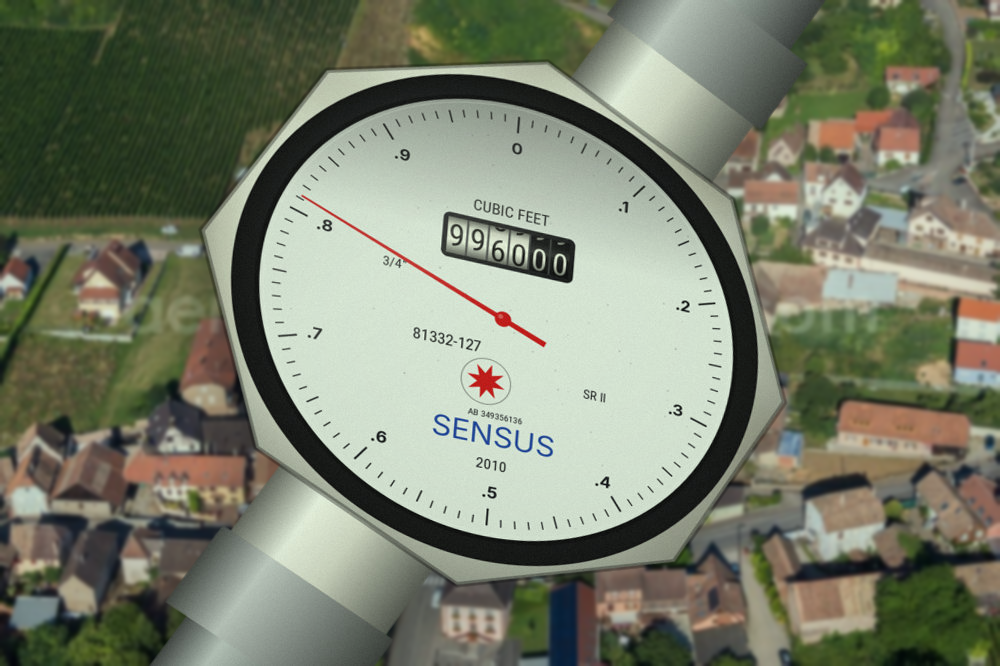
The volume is 995999.81
